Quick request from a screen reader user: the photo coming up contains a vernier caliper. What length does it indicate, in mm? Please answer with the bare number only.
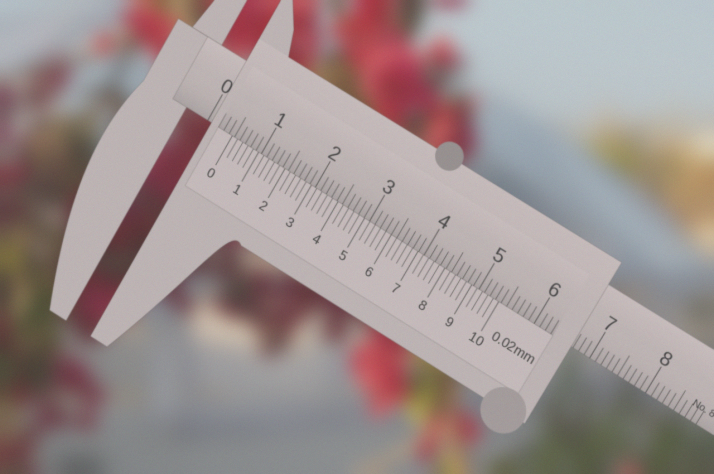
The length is 4.6
